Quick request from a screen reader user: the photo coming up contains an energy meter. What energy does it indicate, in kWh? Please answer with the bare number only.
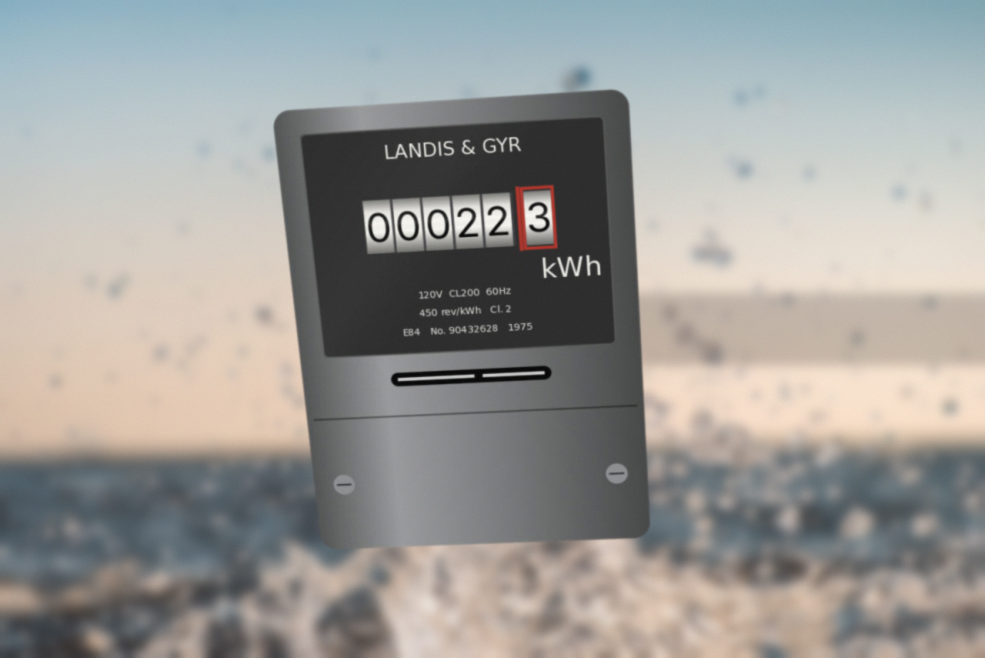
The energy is 22.3
